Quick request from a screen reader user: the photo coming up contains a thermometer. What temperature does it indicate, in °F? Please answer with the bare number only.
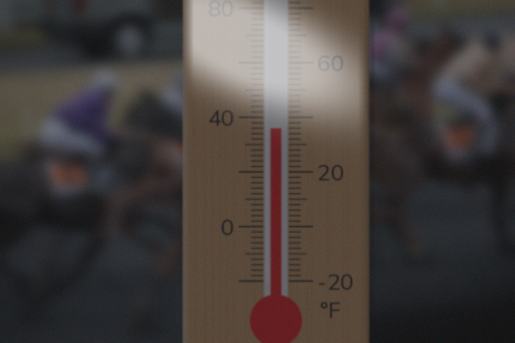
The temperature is 36
